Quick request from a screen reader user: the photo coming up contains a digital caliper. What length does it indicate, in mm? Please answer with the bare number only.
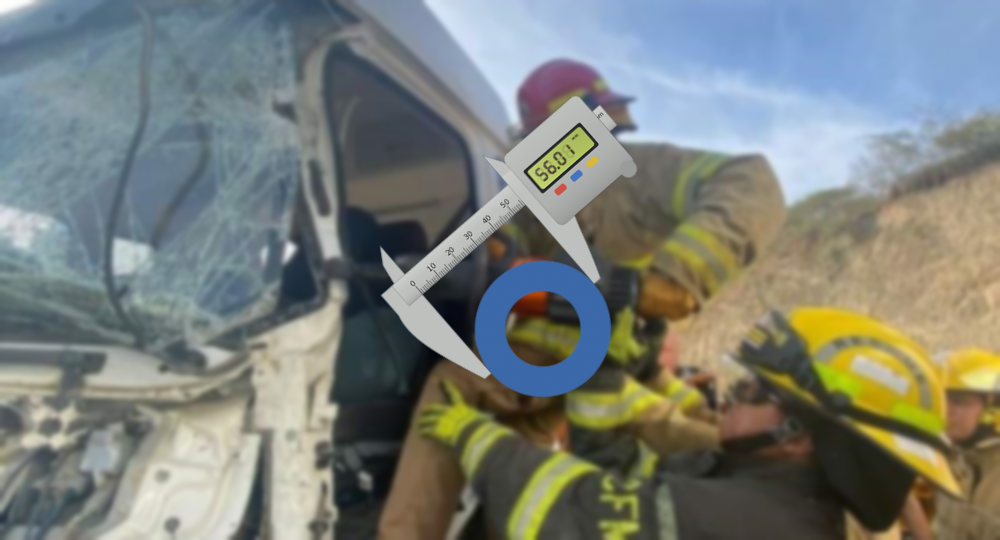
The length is 56.01
